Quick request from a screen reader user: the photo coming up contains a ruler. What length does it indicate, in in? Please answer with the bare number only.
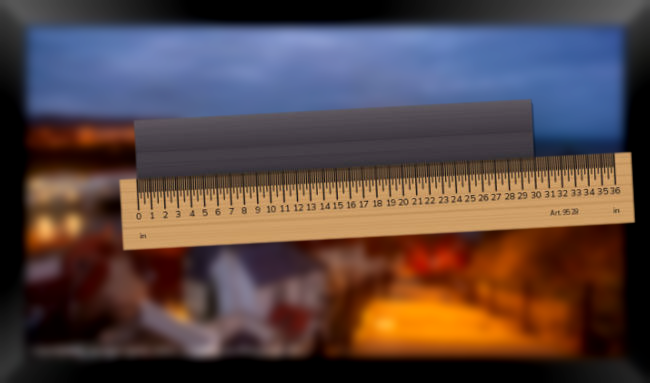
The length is 30
